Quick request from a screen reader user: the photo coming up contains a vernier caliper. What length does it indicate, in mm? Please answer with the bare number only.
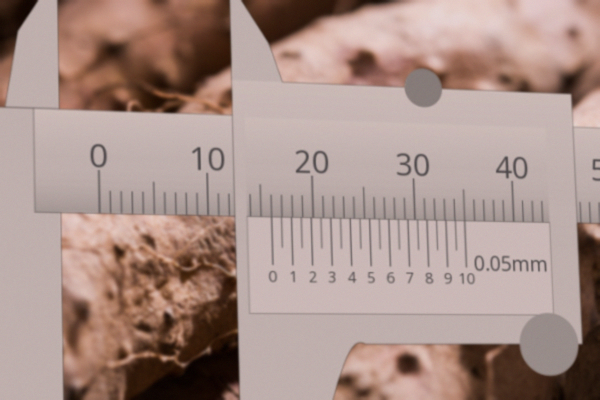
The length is 16.0
